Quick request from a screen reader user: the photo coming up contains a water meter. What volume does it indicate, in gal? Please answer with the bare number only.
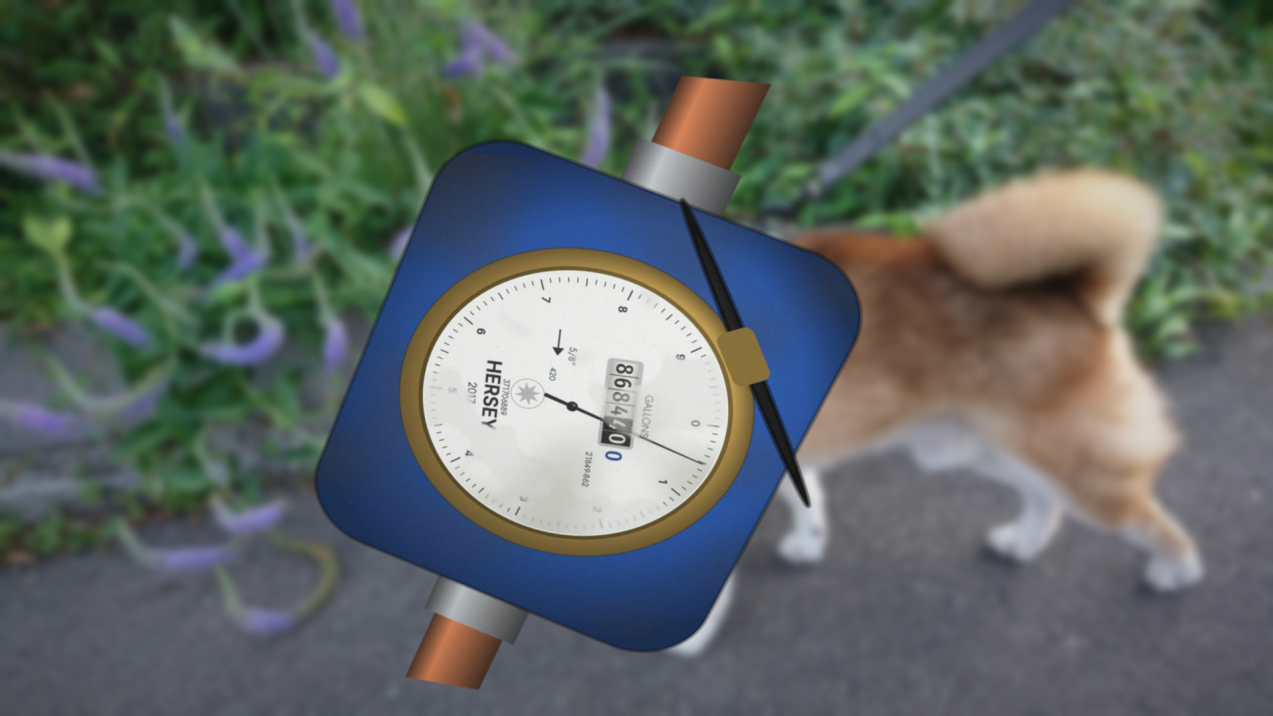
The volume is 8684400.5
